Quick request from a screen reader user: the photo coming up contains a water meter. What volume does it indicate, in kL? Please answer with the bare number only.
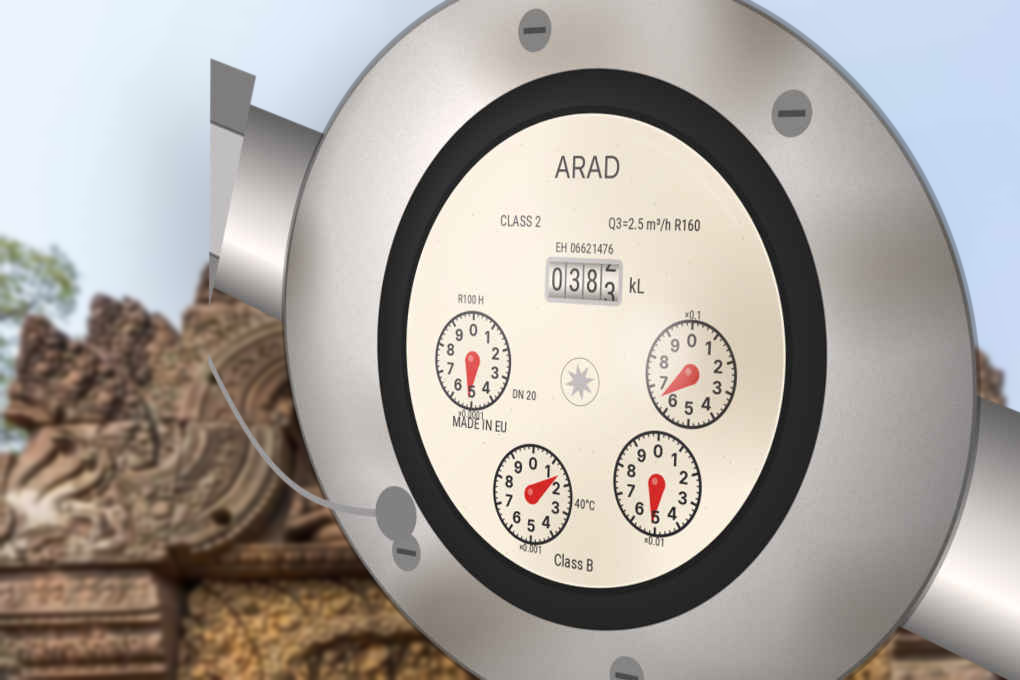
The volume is 382.6515
